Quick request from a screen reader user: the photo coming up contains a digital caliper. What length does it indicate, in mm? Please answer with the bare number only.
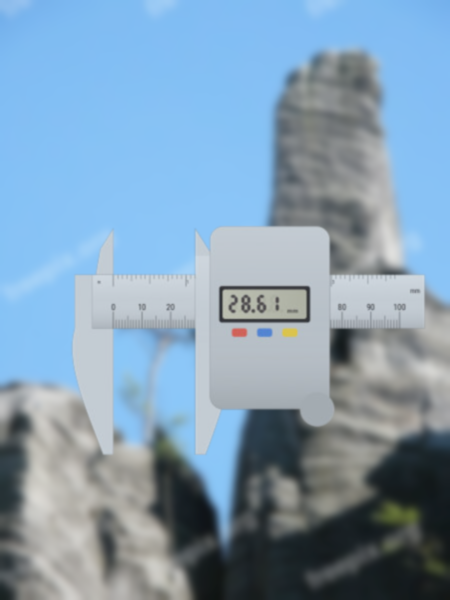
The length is 28.61
